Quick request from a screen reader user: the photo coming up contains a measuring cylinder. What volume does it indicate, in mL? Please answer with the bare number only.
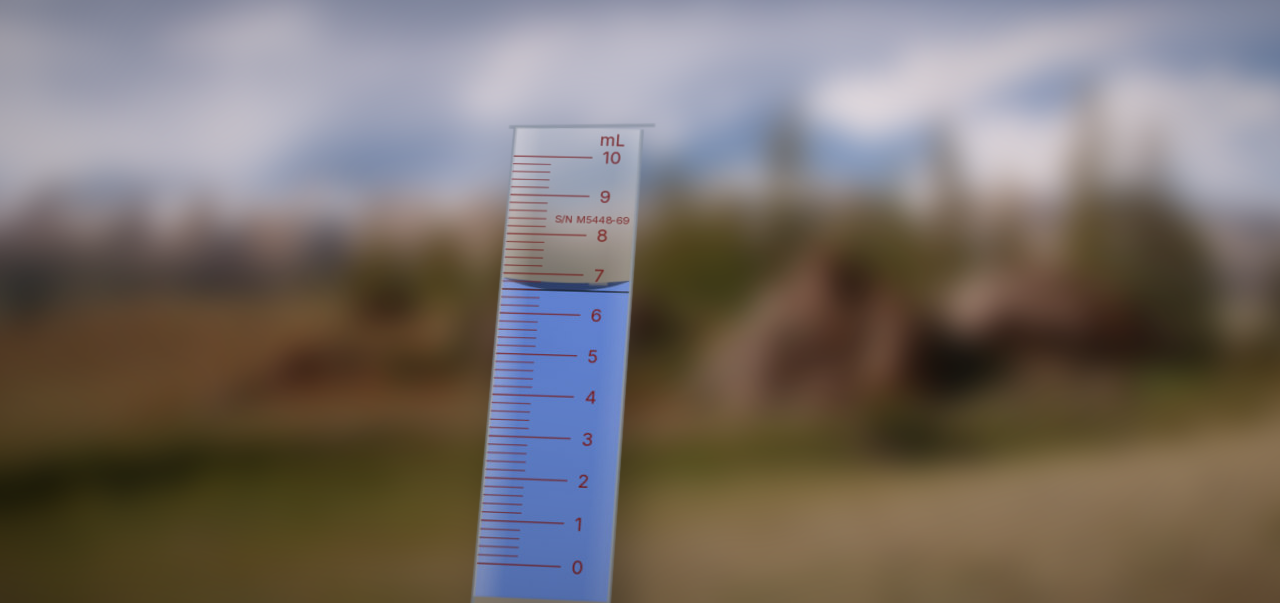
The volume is 6.6
